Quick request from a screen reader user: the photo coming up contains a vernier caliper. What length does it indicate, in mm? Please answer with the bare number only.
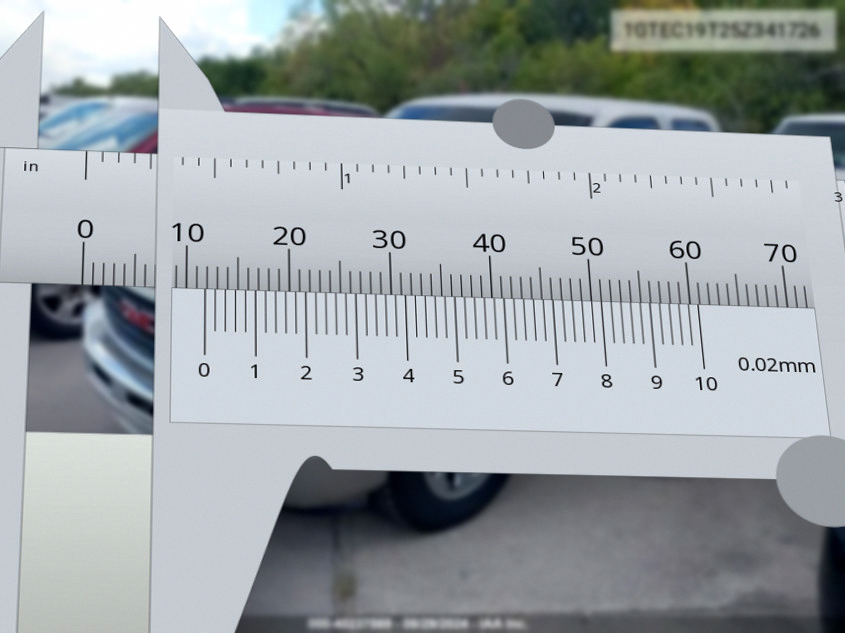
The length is 11.8
